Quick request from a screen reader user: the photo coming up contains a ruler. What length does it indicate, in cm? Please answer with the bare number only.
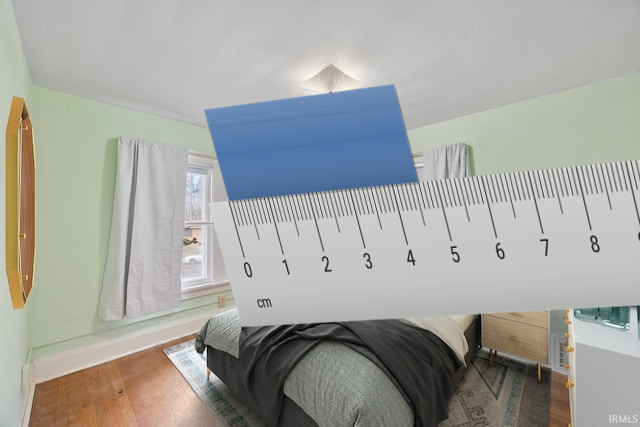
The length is 4.6
